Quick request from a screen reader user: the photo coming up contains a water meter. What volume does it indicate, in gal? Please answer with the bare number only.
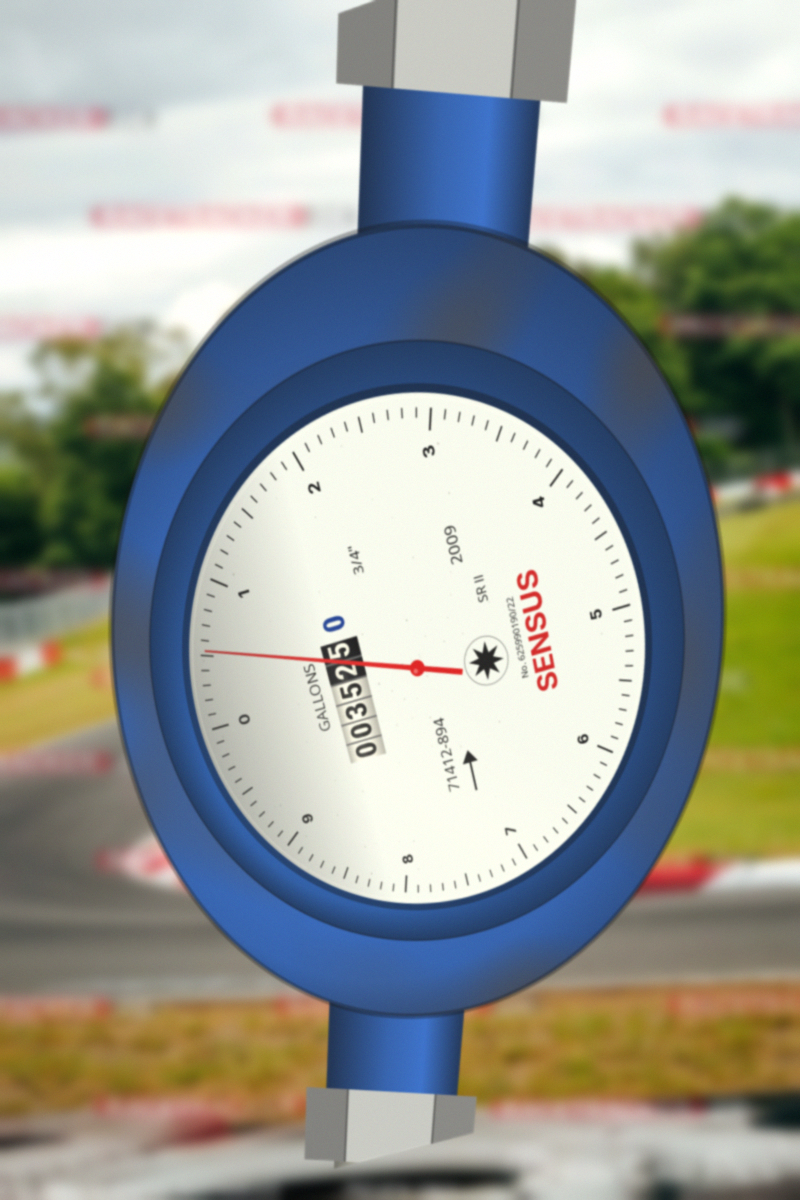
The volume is 35250.5
